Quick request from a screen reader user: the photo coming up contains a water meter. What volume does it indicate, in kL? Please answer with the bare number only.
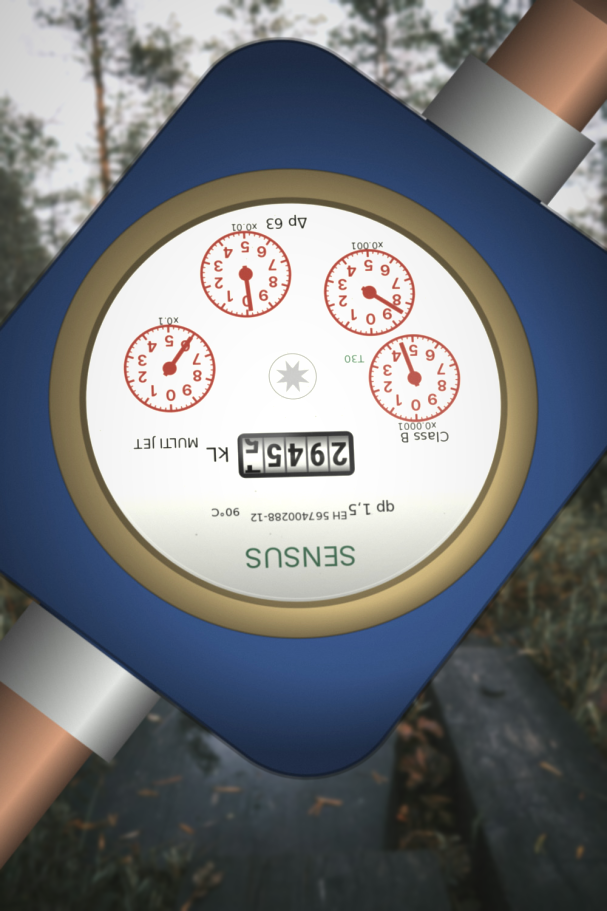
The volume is 29454.5984
